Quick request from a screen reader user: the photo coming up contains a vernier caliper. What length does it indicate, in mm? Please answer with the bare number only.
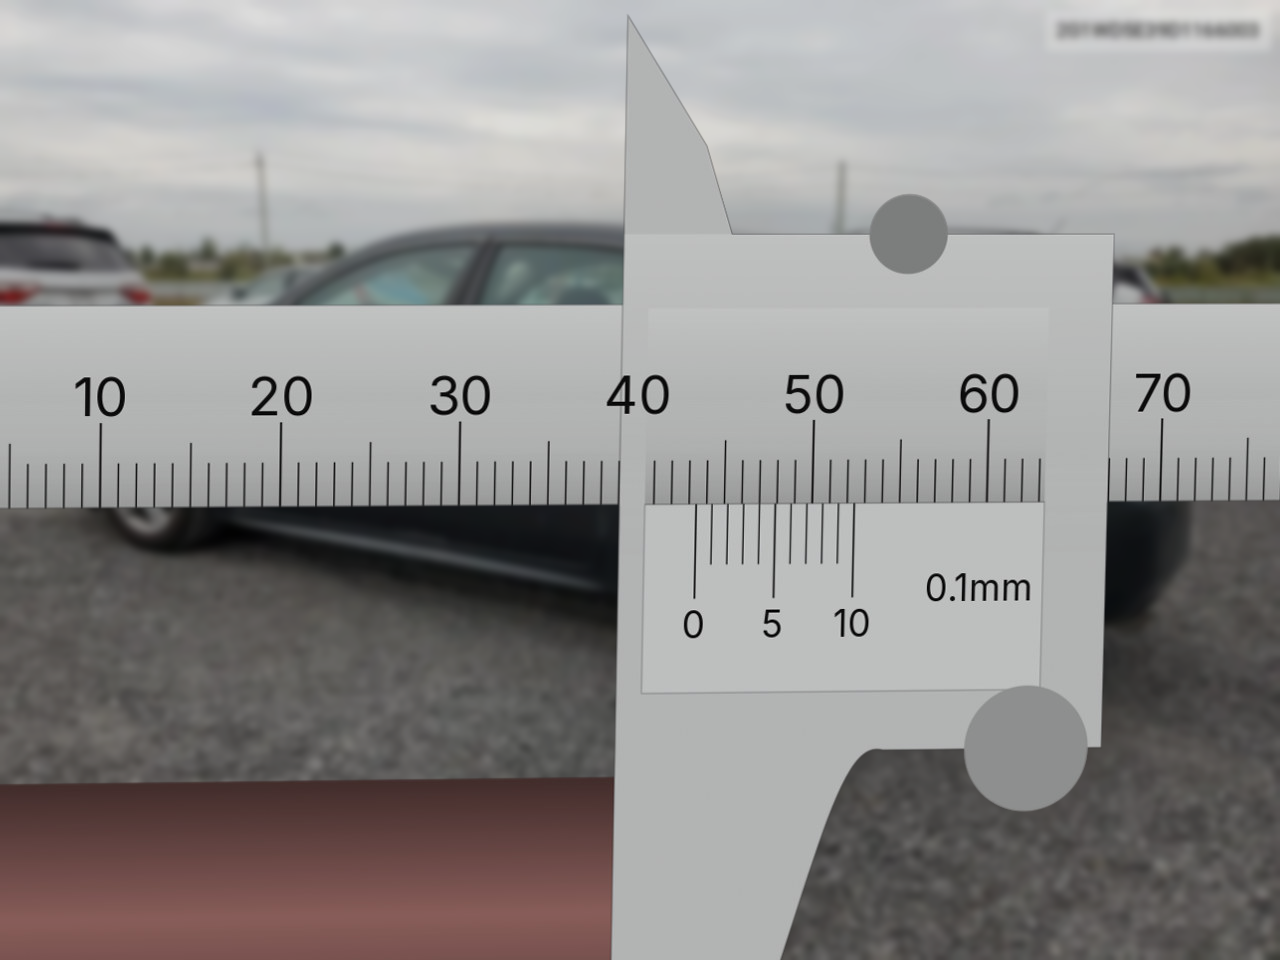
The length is 43.4
